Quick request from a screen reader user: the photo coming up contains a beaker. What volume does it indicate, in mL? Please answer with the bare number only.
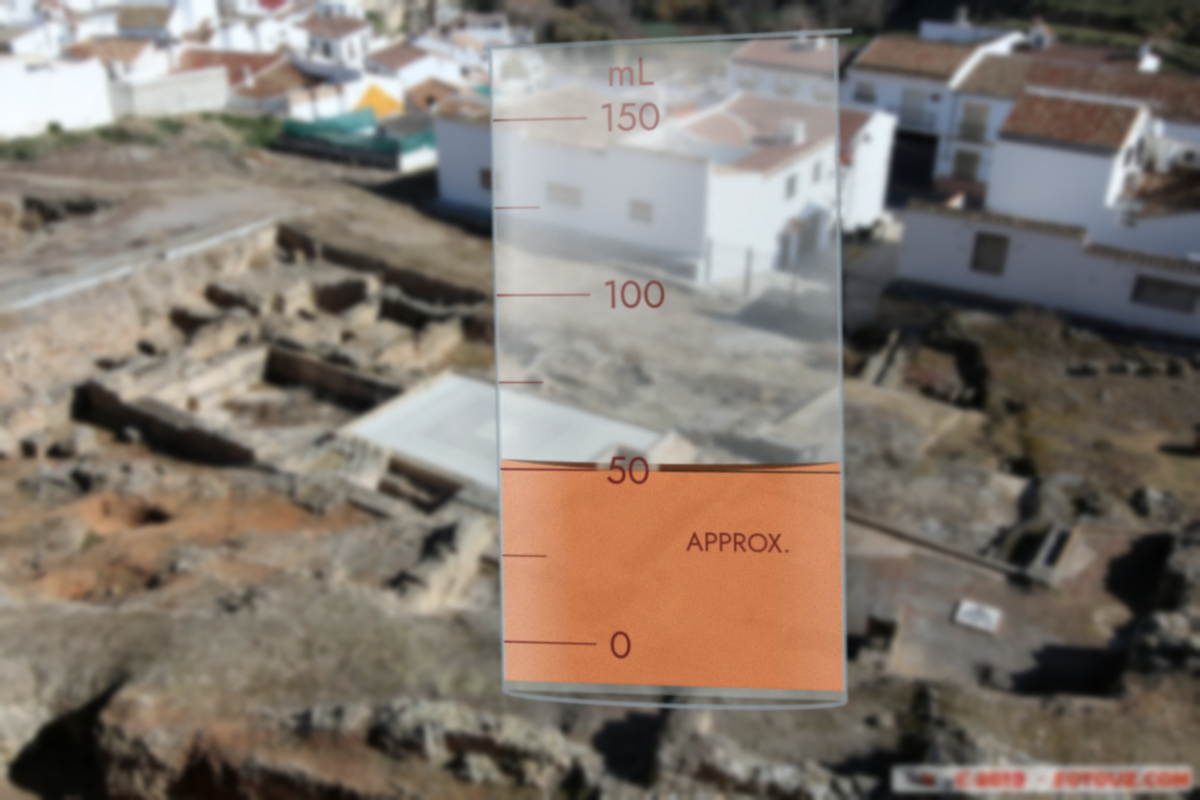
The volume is 50
